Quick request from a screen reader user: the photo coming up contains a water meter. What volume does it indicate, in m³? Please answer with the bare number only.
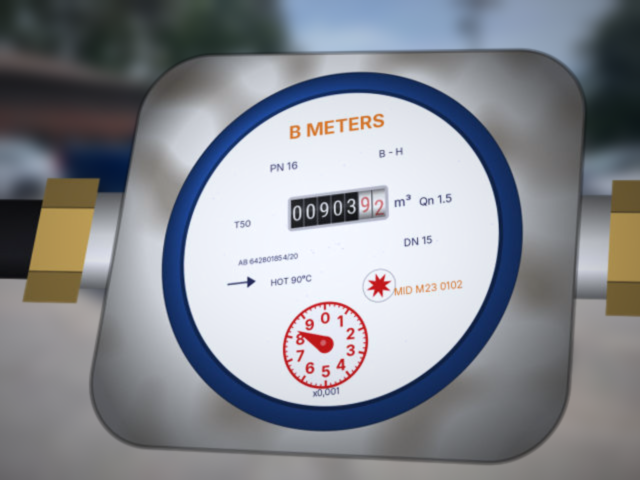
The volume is 903.918
